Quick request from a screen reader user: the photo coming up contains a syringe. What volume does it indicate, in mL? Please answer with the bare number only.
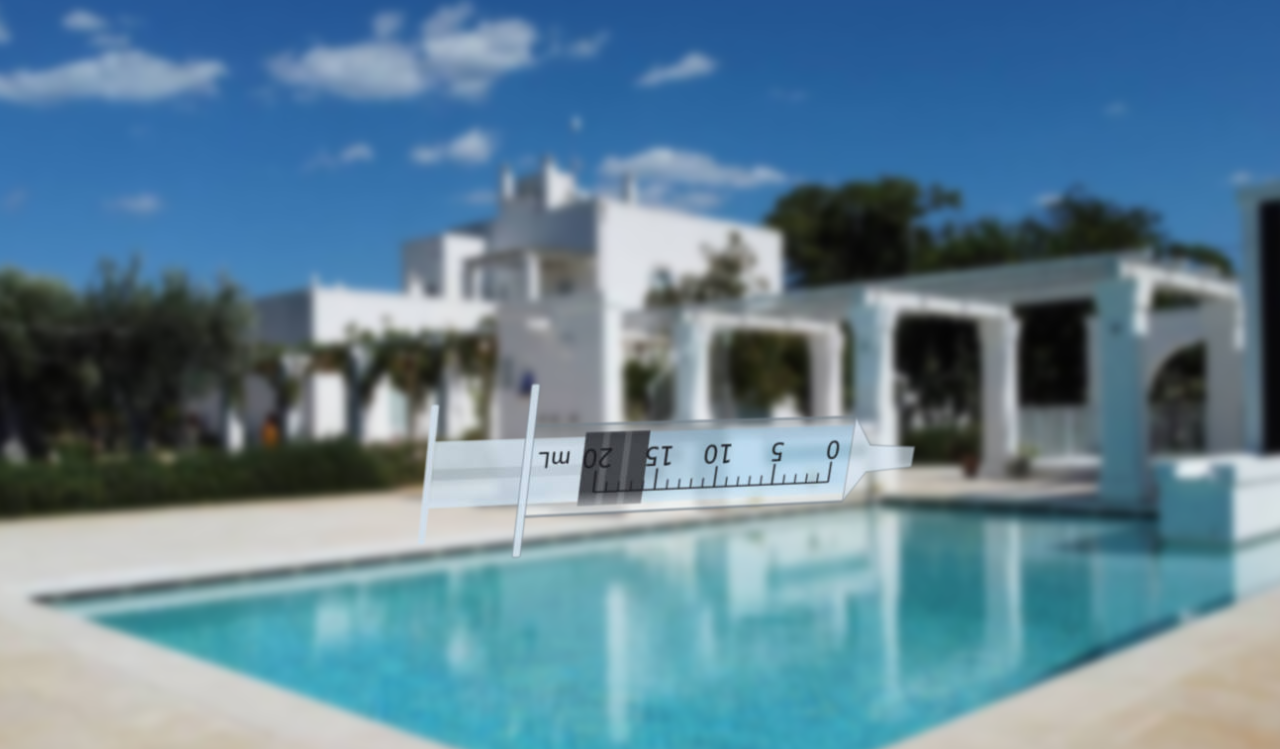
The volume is 16
